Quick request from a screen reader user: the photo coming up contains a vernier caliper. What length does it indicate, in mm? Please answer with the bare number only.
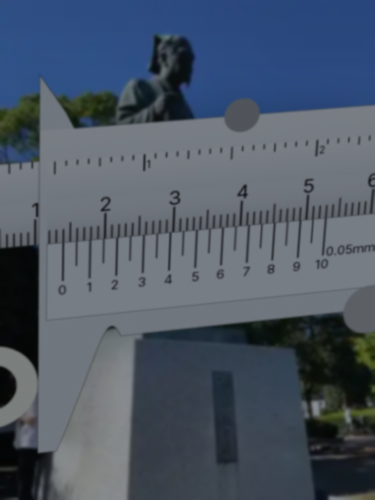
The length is 14.0
